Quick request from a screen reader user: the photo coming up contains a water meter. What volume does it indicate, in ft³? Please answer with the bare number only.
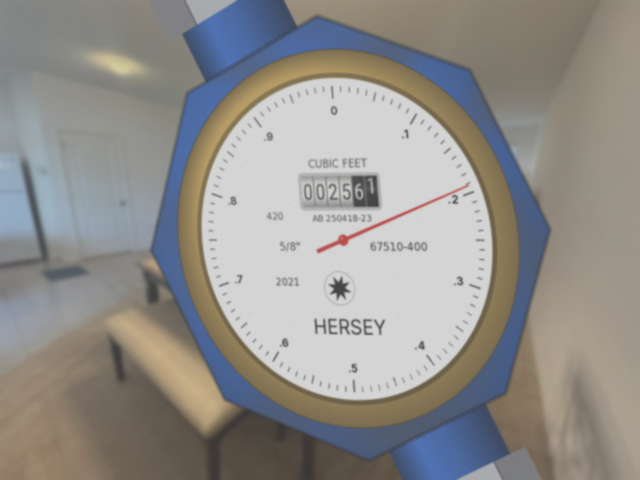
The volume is 2561.19
